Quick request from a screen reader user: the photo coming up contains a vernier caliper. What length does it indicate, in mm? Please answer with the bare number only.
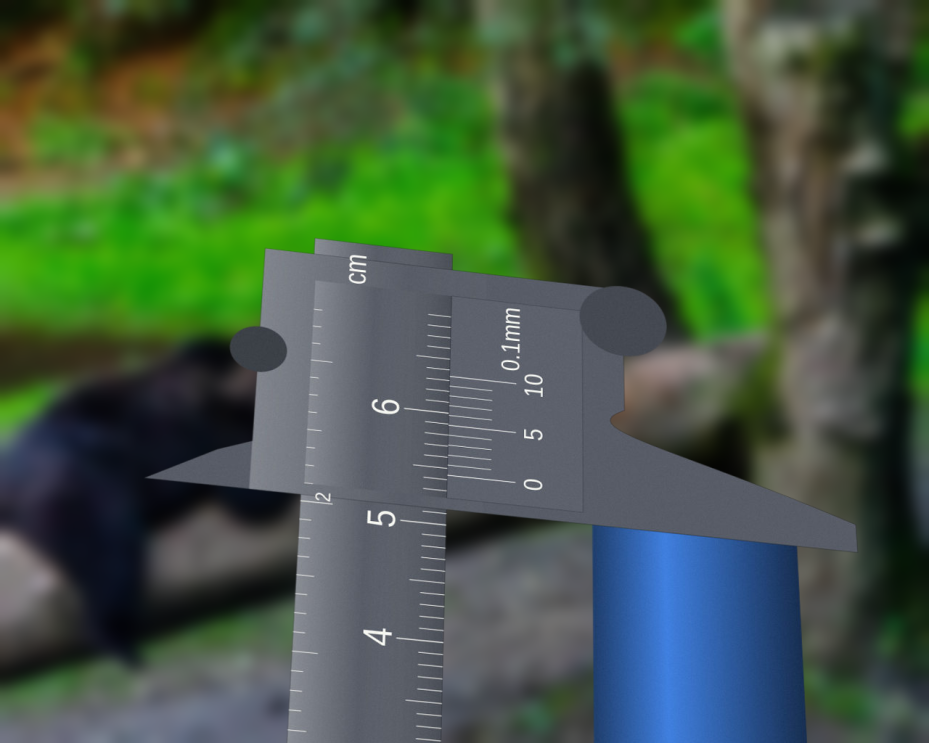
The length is 54.4
